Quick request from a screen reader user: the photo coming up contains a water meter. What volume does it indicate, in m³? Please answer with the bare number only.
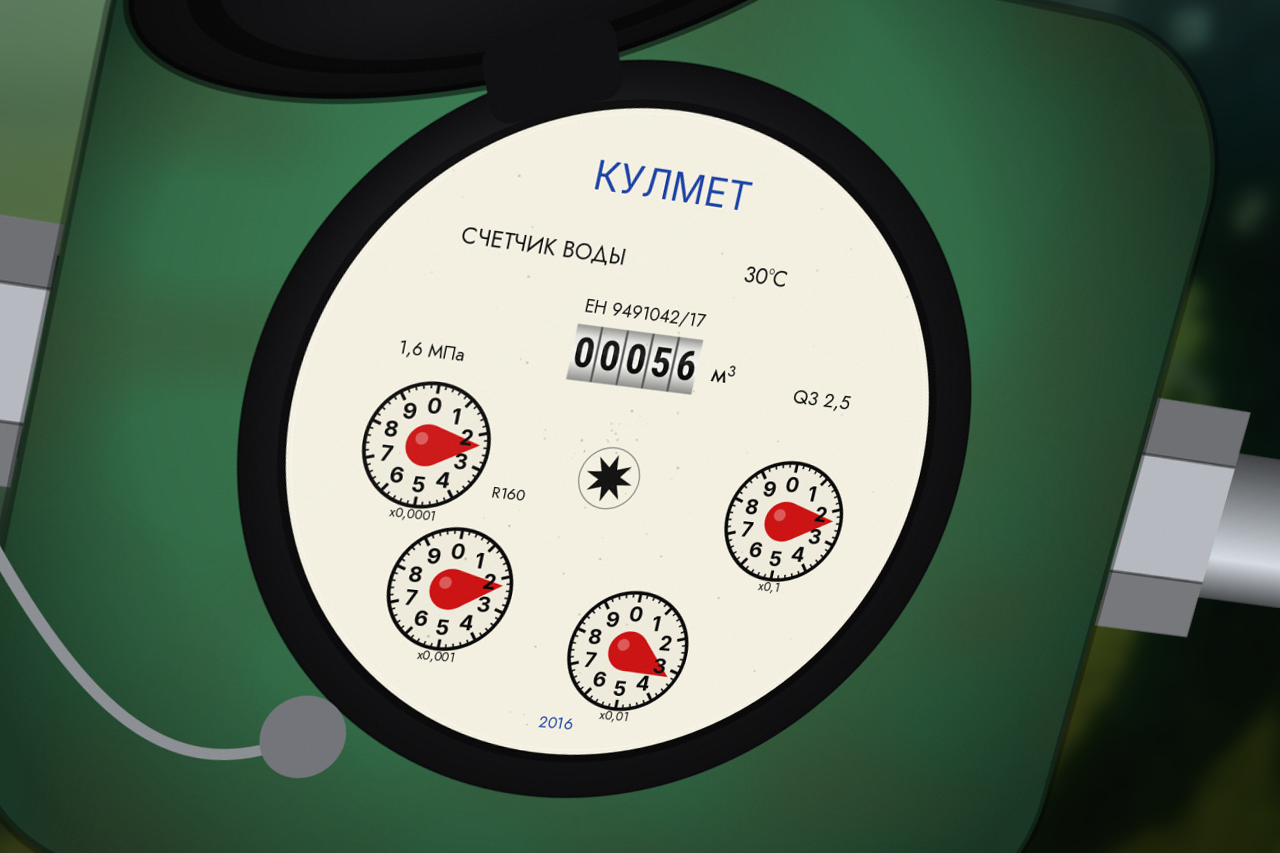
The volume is 56.2322
